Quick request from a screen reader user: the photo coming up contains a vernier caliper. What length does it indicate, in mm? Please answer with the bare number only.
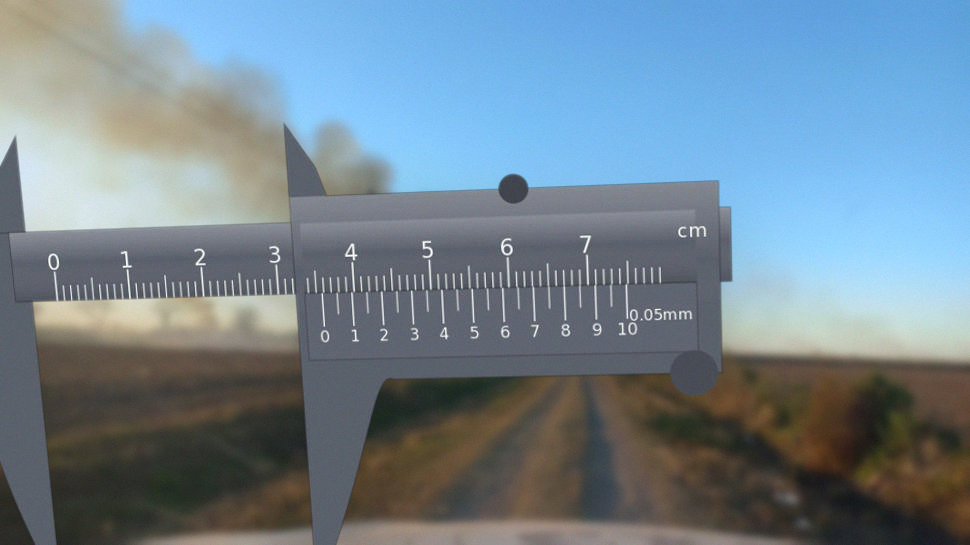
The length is 35.8
